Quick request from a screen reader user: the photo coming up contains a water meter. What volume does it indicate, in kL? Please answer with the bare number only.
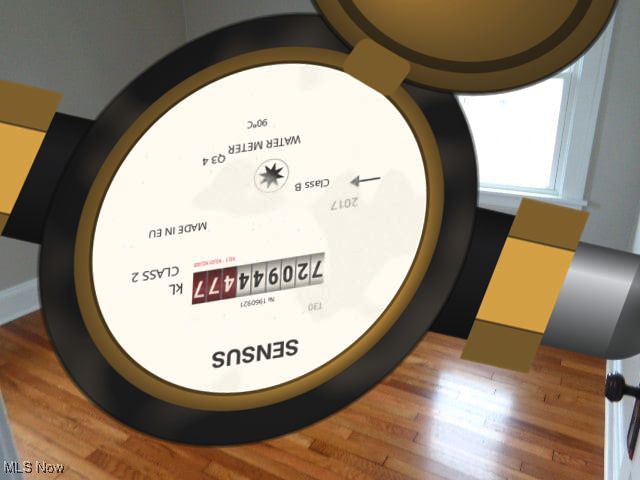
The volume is 720944.477
